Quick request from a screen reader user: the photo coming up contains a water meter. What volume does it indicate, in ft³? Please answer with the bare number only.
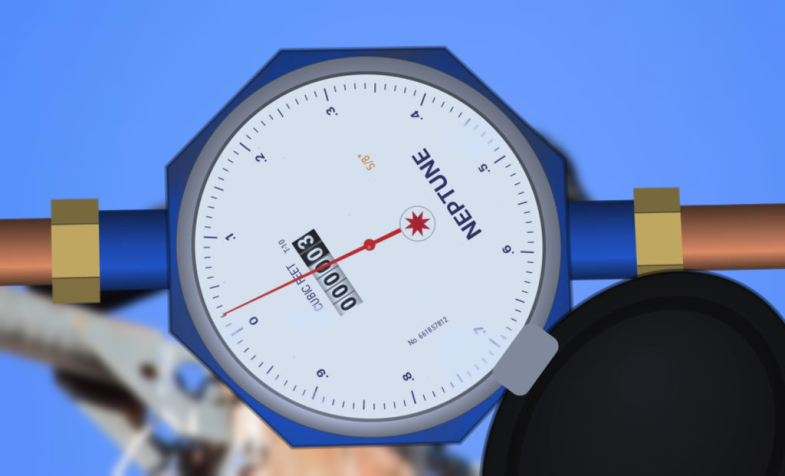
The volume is 3.02
